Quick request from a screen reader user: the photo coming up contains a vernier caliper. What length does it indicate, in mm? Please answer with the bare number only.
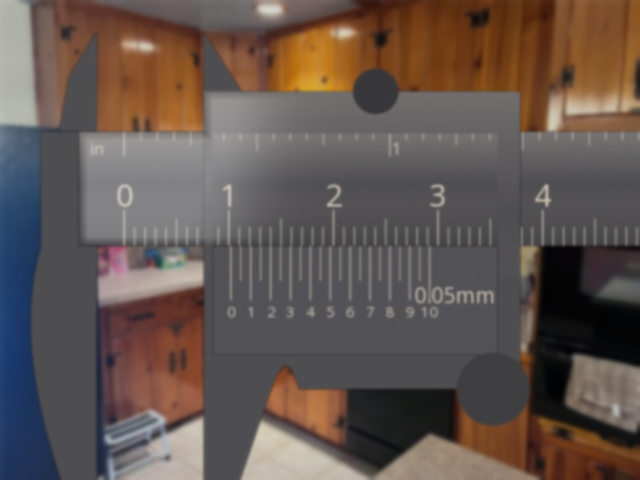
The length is 10.2
